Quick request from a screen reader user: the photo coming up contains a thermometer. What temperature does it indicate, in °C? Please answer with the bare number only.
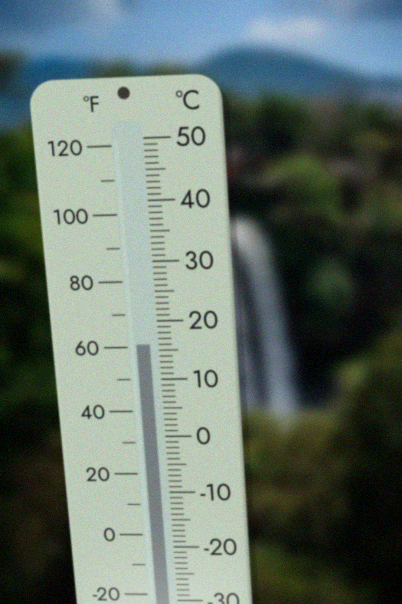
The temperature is 16
